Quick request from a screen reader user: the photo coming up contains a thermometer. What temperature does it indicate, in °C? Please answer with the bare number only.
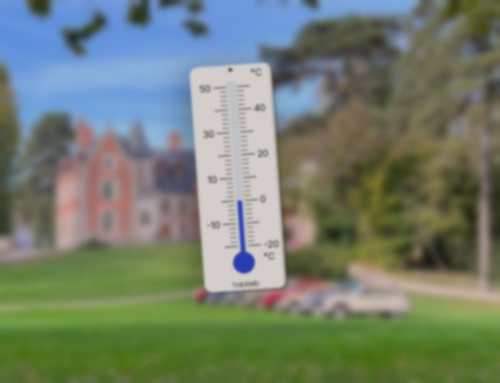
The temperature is 0
